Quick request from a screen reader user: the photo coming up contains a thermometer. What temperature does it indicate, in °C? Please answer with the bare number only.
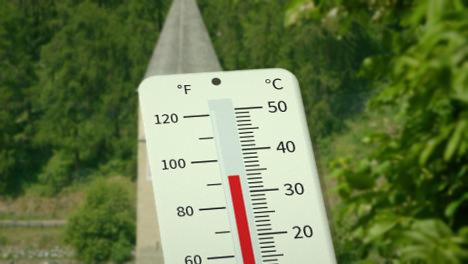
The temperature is 34
